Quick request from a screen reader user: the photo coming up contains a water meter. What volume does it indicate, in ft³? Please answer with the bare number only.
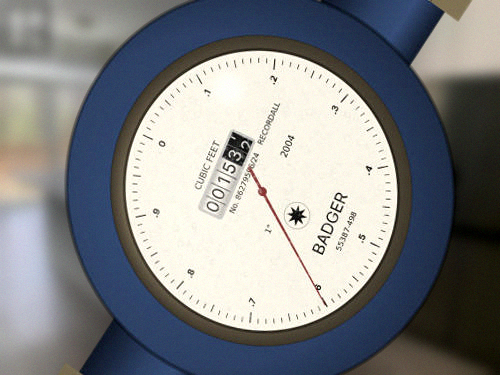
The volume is 1531.60
